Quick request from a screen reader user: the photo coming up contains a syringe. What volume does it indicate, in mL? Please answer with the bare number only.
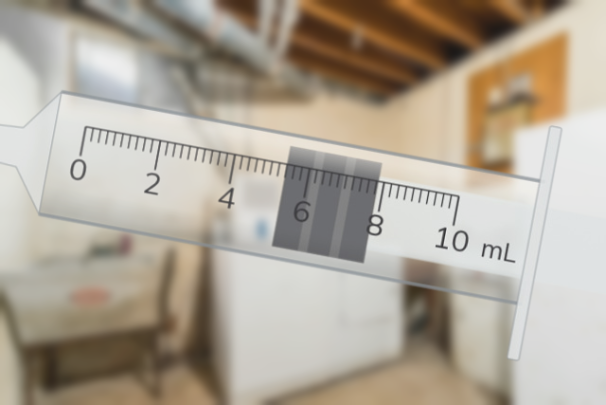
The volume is 5.4
